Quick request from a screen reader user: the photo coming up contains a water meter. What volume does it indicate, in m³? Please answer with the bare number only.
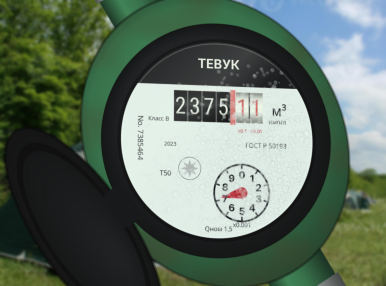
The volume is 2375.117
